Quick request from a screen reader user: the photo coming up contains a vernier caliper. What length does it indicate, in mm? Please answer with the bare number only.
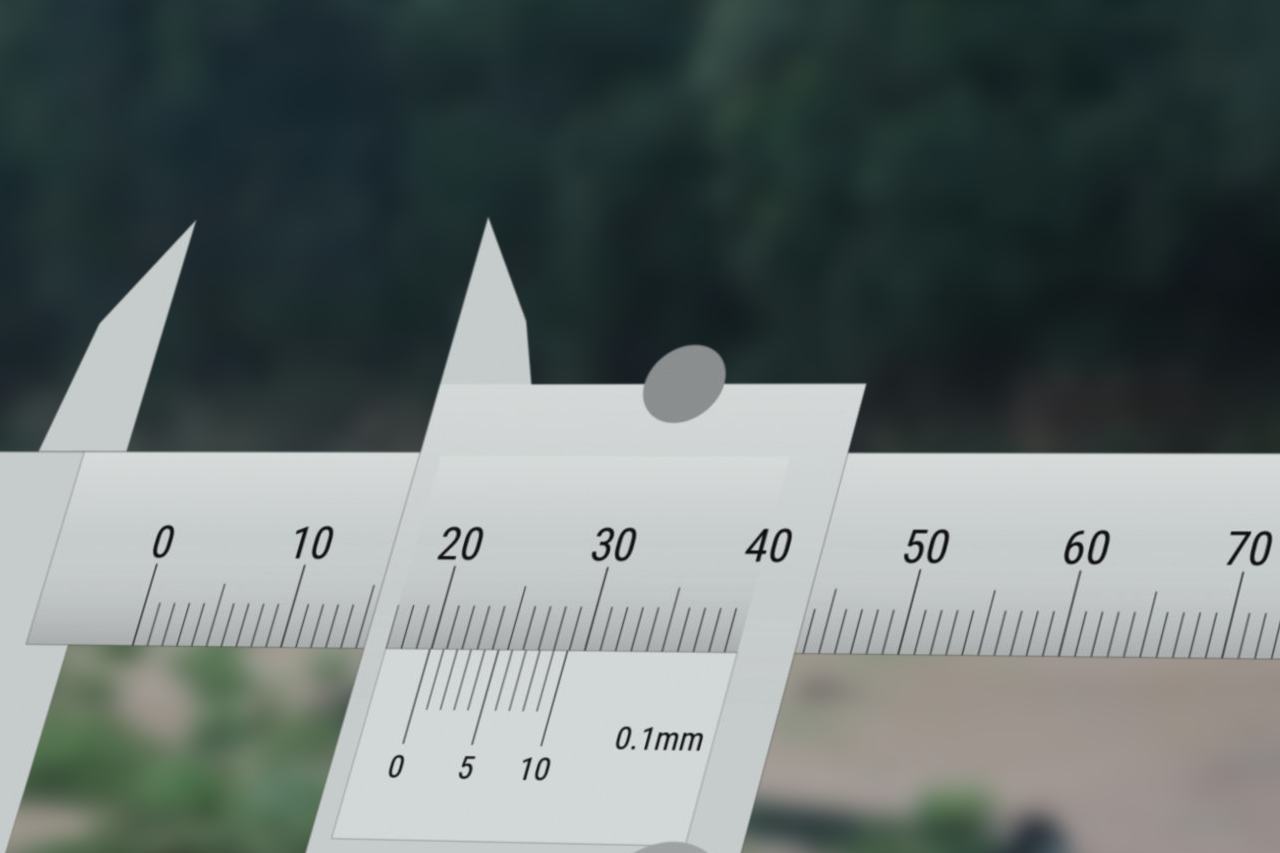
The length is 19.9
